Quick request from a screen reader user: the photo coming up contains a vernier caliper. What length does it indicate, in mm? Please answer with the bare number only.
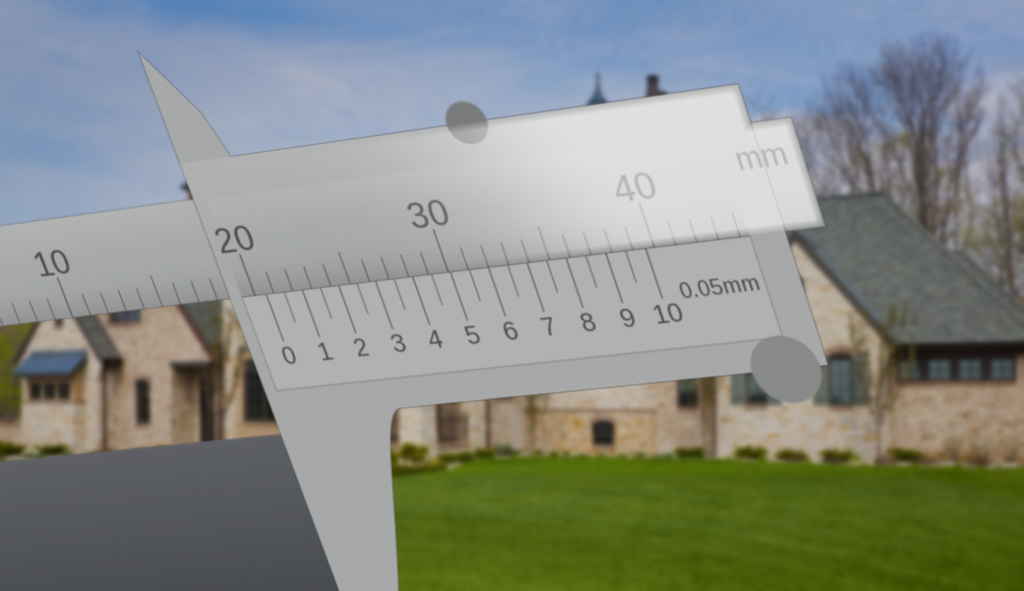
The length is 20.6
